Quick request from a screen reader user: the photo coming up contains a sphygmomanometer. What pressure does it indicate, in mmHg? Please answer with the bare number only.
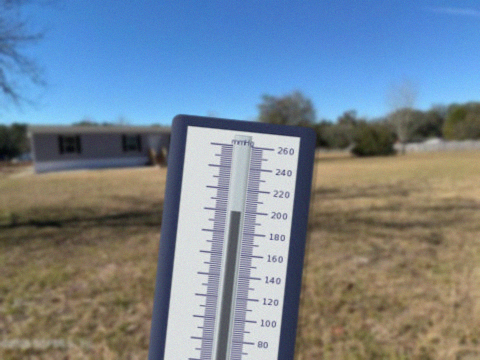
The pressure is 200
